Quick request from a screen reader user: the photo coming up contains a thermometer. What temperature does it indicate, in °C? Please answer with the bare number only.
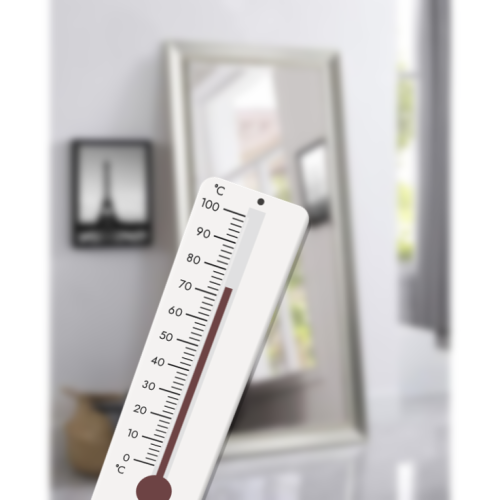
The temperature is 74
